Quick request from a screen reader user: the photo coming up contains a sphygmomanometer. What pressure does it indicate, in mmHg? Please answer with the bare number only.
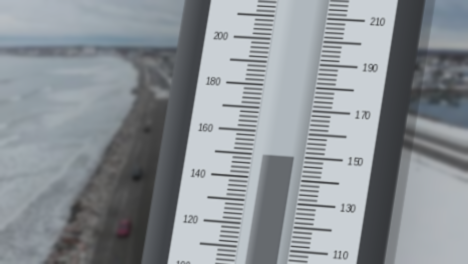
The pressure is 150
